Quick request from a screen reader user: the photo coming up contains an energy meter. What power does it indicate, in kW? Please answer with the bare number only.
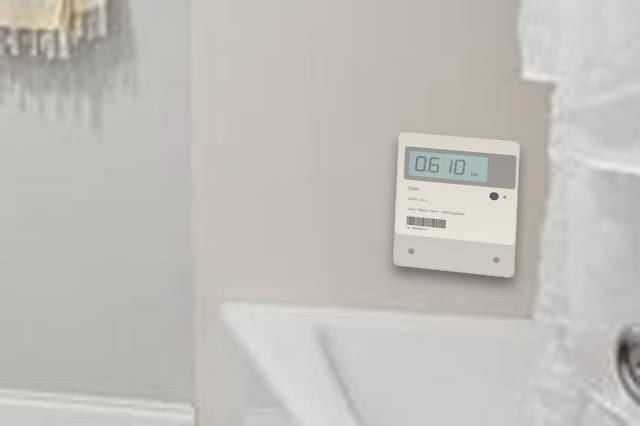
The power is 0.610
